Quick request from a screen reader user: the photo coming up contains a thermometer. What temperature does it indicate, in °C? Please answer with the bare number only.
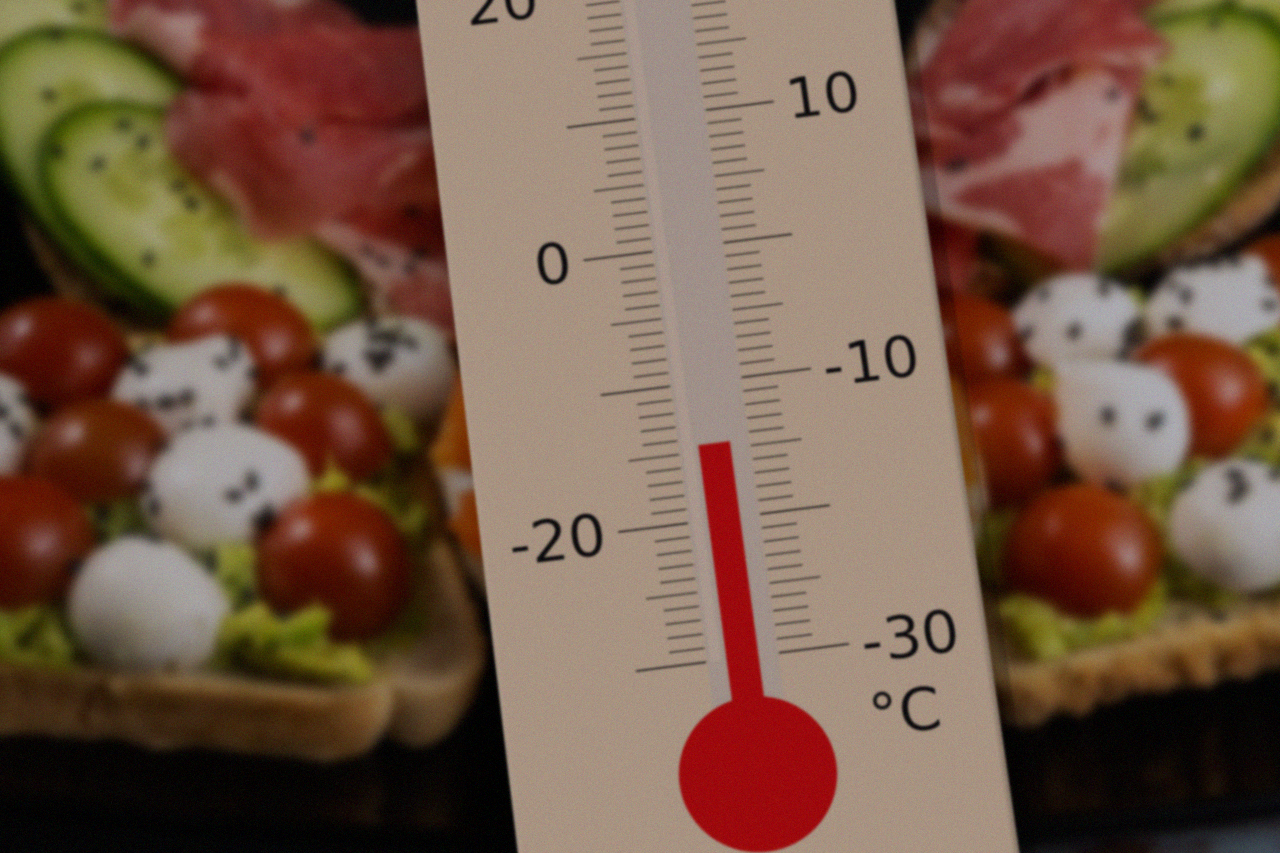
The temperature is -14.5
